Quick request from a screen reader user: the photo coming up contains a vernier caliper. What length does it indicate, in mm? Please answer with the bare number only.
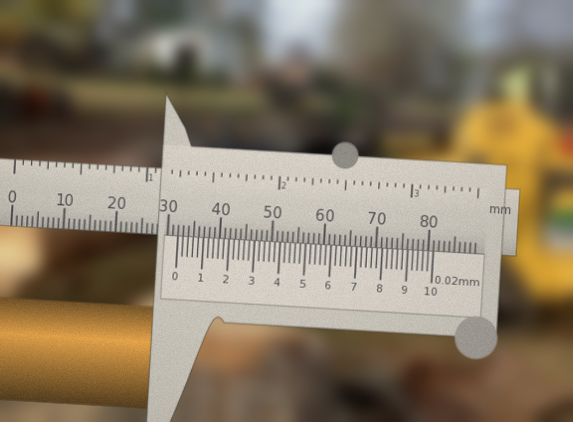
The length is 32.0
